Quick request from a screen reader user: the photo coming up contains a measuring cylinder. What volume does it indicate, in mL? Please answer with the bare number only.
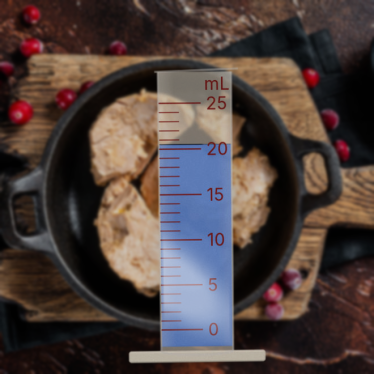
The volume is 20.5
